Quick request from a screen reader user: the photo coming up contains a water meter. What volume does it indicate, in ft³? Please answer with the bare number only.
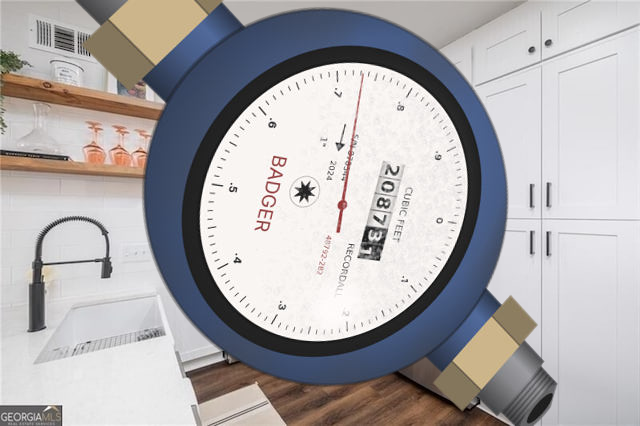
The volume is 208730.73
